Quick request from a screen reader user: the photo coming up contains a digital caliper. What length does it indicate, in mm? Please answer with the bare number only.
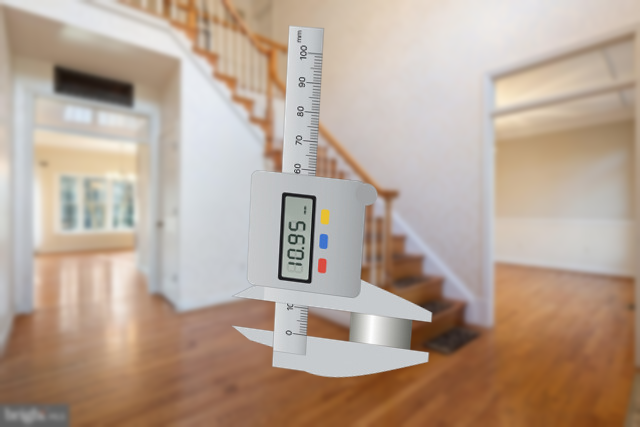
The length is 10.95
